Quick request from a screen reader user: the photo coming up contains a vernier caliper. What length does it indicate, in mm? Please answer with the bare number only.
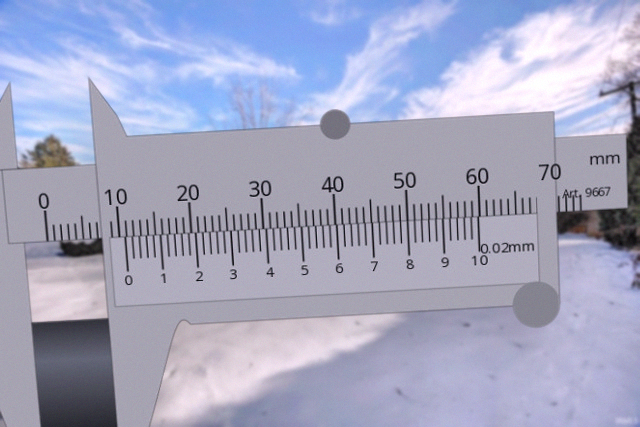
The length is 10.8
